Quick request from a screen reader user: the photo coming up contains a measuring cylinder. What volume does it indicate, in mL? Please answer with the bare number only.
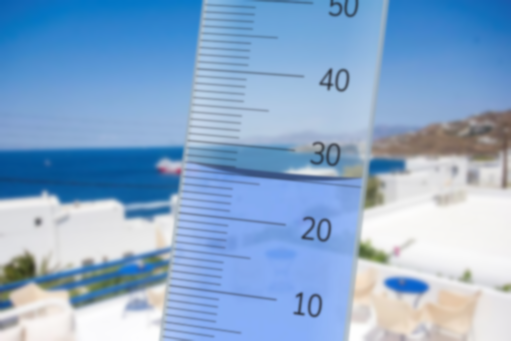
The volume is 26
